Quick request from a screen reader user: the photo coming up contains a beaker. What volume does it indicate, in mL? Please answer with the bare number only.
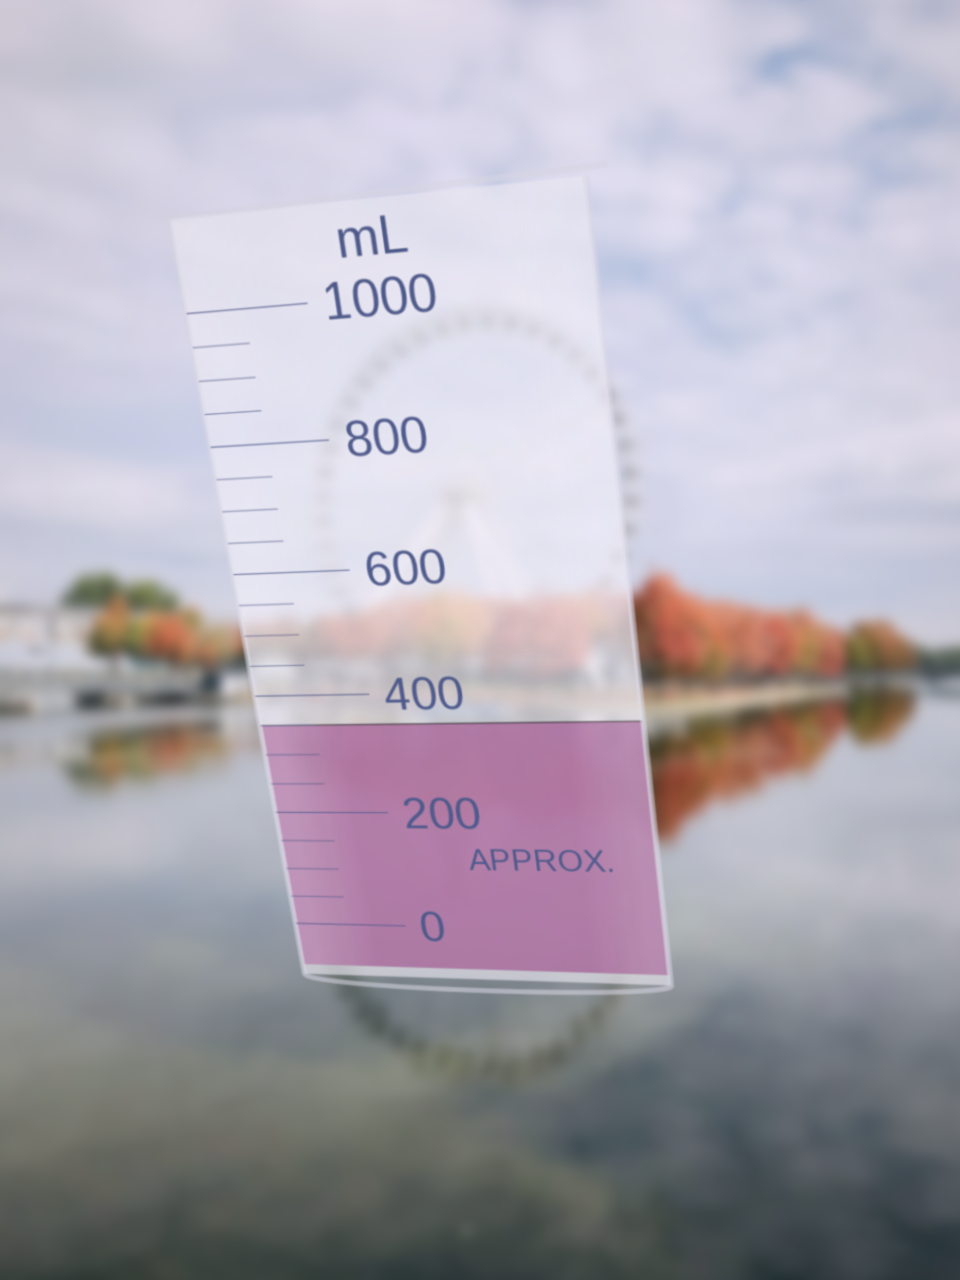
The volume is 350
